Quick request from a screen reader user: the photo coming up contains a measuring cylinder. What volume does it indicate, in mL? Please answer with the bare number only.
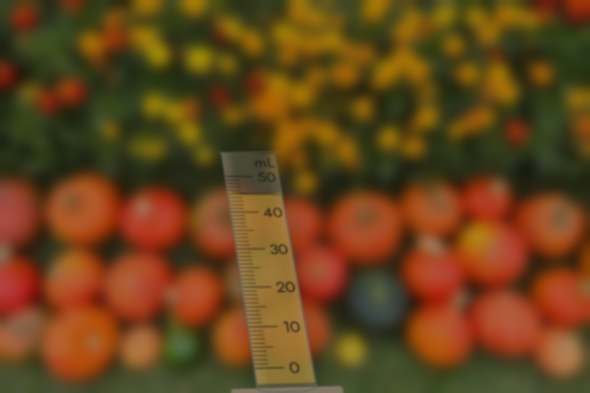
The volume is 45
